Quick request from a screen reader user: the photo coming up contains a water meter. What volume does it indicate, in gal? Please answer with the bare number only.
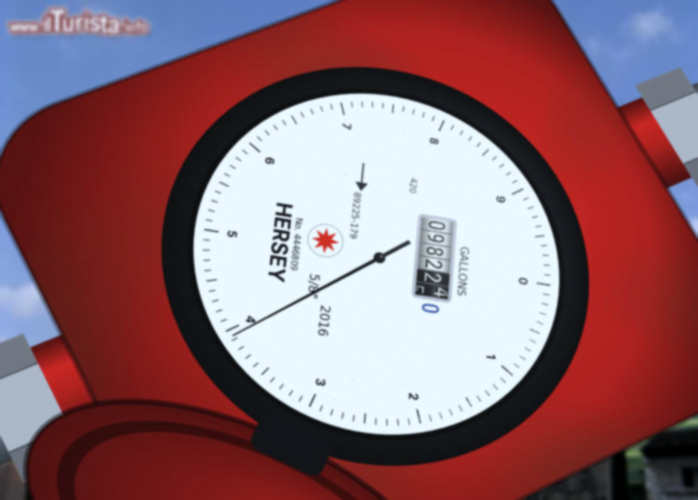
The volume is 982243.9
